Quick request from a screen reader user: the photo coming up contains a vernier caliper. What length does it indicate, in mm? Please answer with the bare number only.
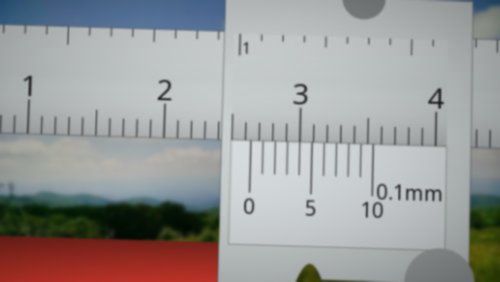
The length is 26.4
